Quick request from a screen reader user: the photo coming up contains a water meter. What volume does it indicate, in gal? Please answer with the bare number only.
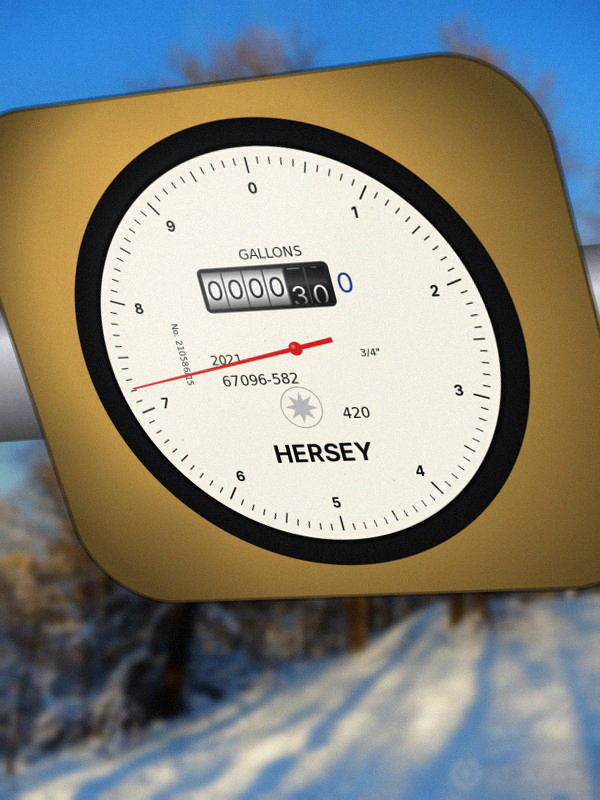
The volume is 297.2
